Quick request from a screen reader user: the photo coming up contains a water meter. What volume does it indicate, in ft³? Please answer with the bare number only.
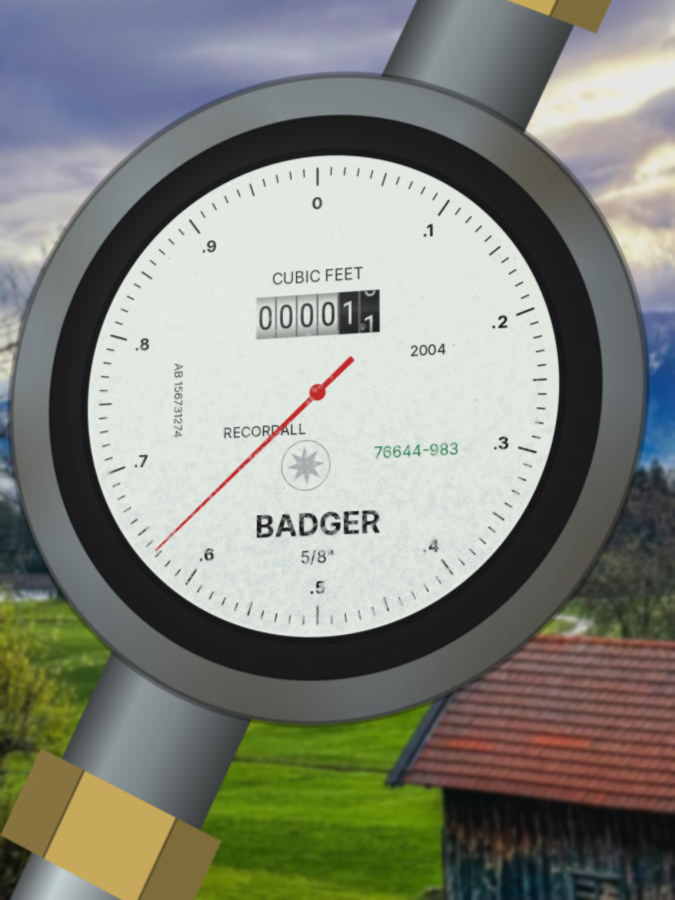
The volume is 10.63
